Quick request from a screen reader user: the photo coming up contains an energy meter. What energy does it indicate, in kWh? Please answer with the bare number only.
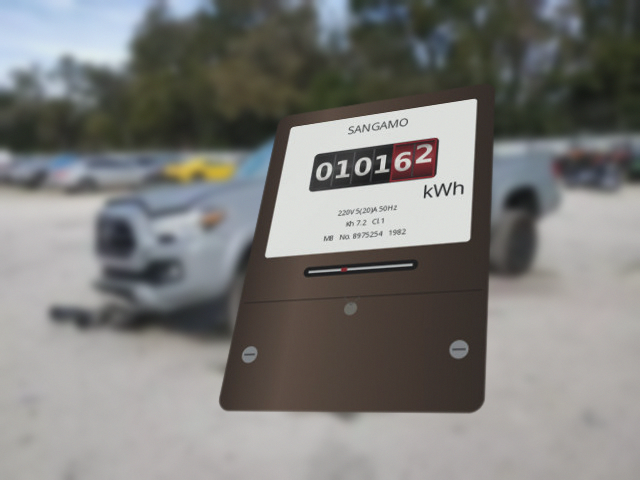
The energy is 101.62
